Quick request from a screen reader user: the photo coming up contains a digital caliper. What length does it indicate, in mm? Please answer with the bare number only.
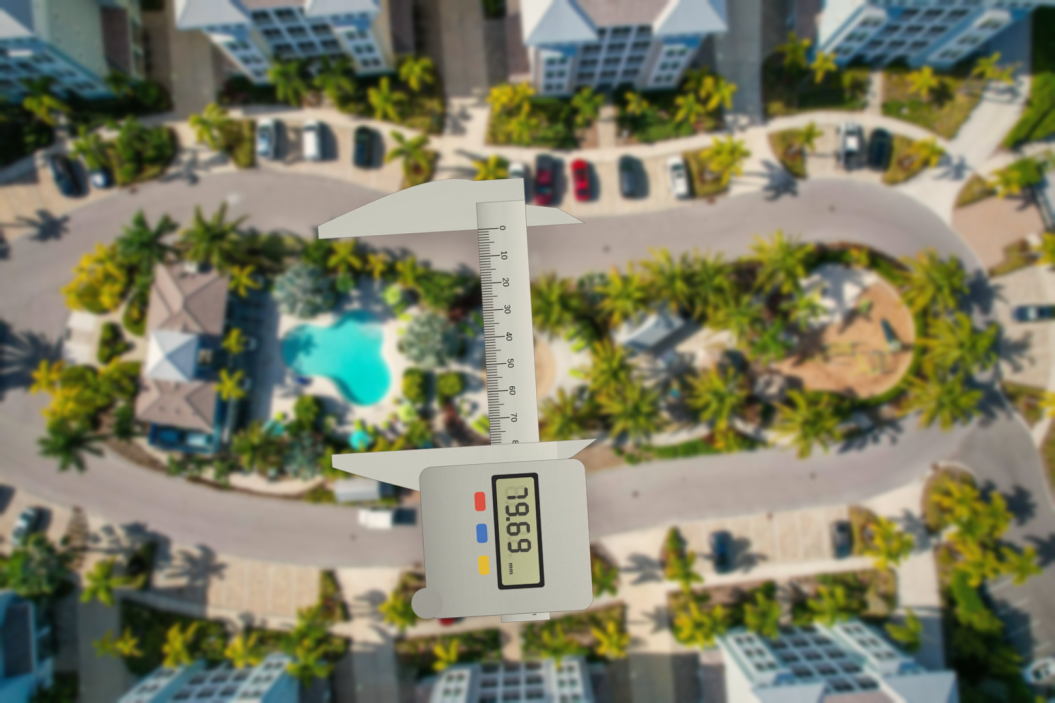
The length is 79.69
